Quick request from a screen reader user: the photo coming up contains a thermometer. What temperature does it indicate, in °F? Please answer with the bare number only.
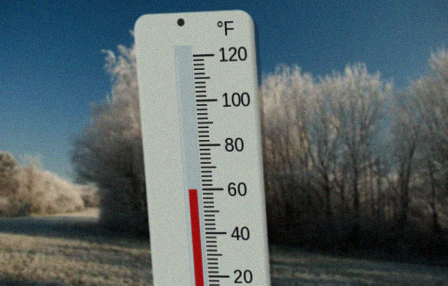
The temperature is 60
